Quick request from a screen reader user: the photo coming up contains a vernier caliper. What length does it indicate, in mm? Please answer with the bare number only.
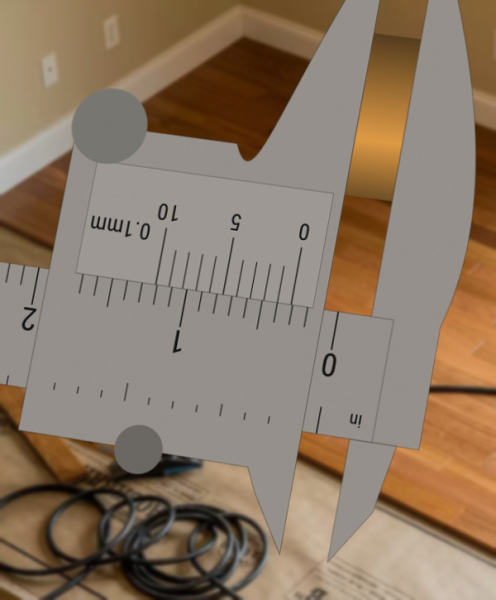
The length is 3.1
